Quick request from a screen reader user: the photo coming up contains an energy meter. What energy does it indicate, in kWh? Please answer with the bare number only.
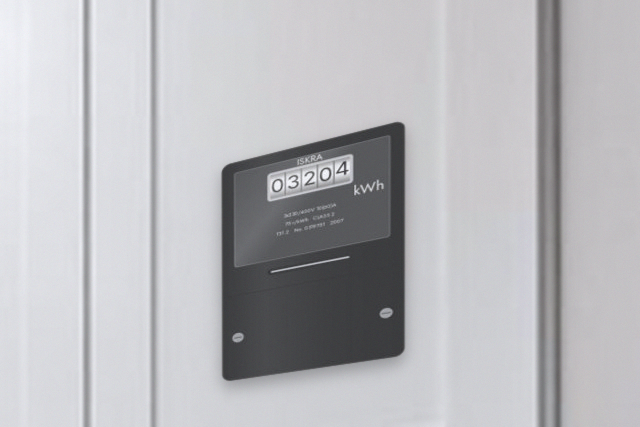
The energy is 3204
